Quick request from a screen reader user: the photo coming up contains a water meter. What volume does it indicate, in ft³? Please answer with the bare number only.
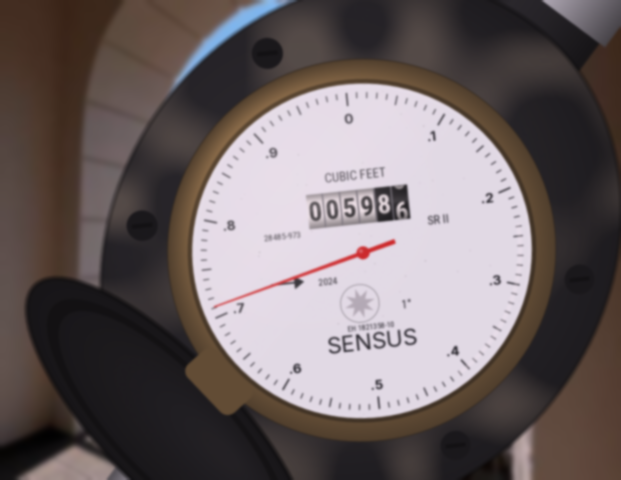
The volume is 5985.71
